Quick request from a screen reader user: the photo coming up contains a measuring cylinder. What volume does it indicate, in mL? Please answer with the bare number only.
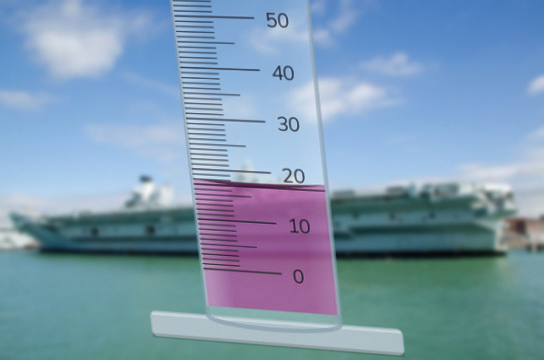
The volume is 17
